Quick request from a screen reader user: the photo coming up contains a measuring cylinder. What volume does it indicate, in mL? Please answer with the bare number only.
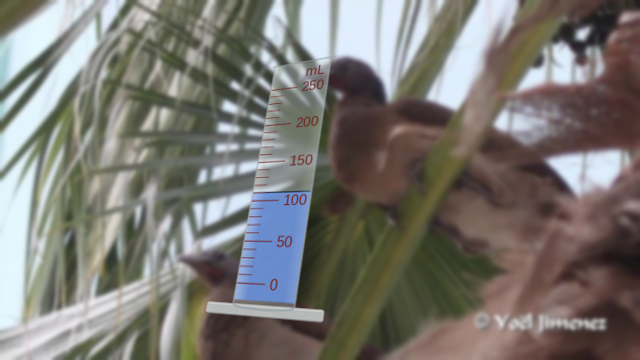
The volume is 110
